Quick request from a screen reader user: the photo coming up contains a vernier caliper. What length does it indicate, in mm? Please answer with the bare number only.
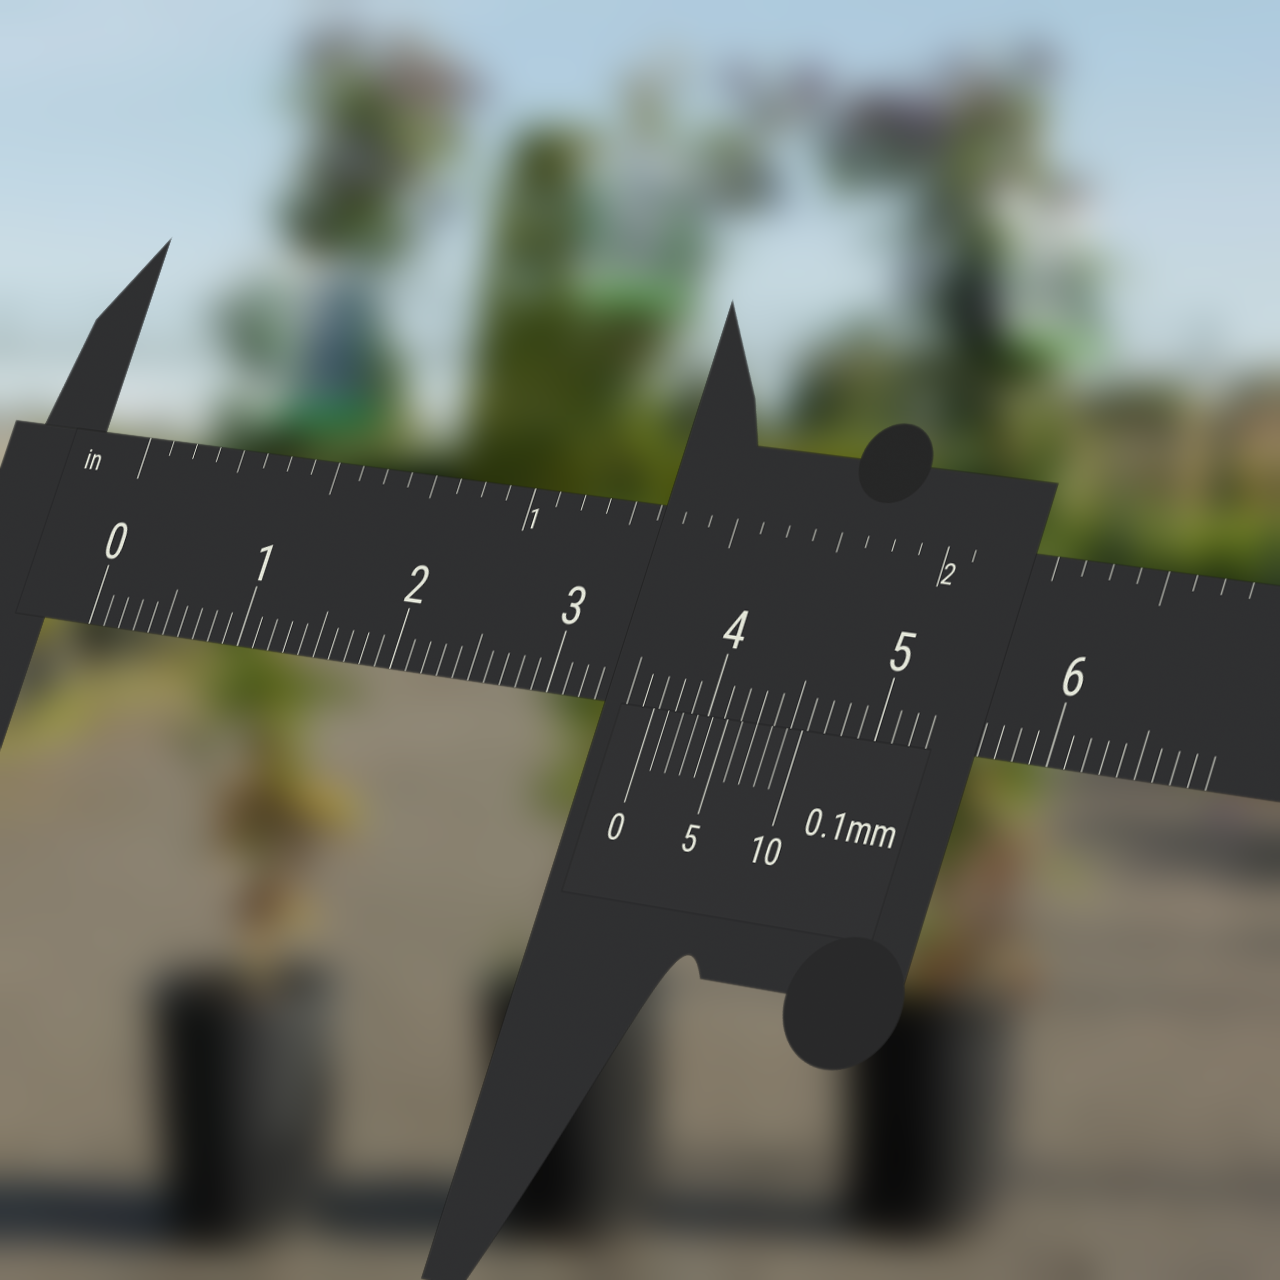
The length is 36.7
